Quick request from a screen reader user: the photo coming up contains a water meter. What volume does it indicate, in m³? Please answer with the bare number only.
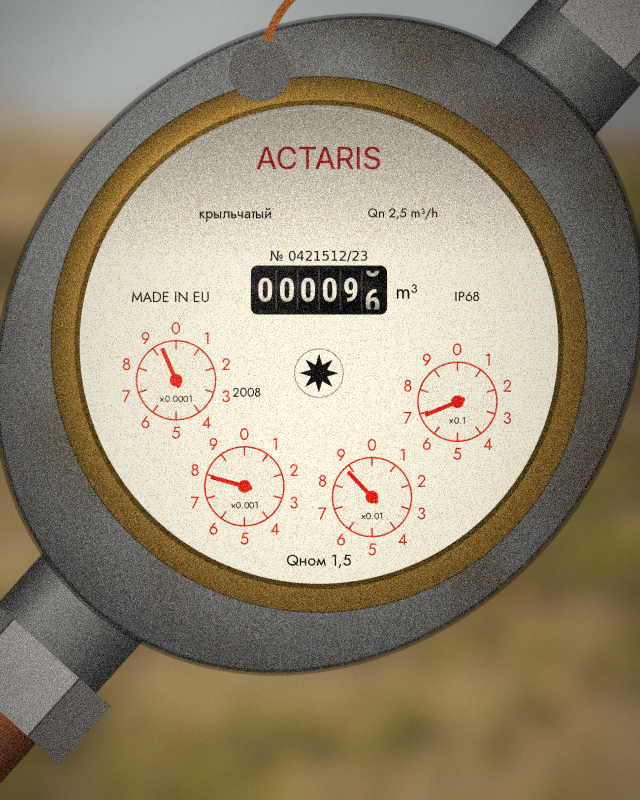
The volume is 95.6879
